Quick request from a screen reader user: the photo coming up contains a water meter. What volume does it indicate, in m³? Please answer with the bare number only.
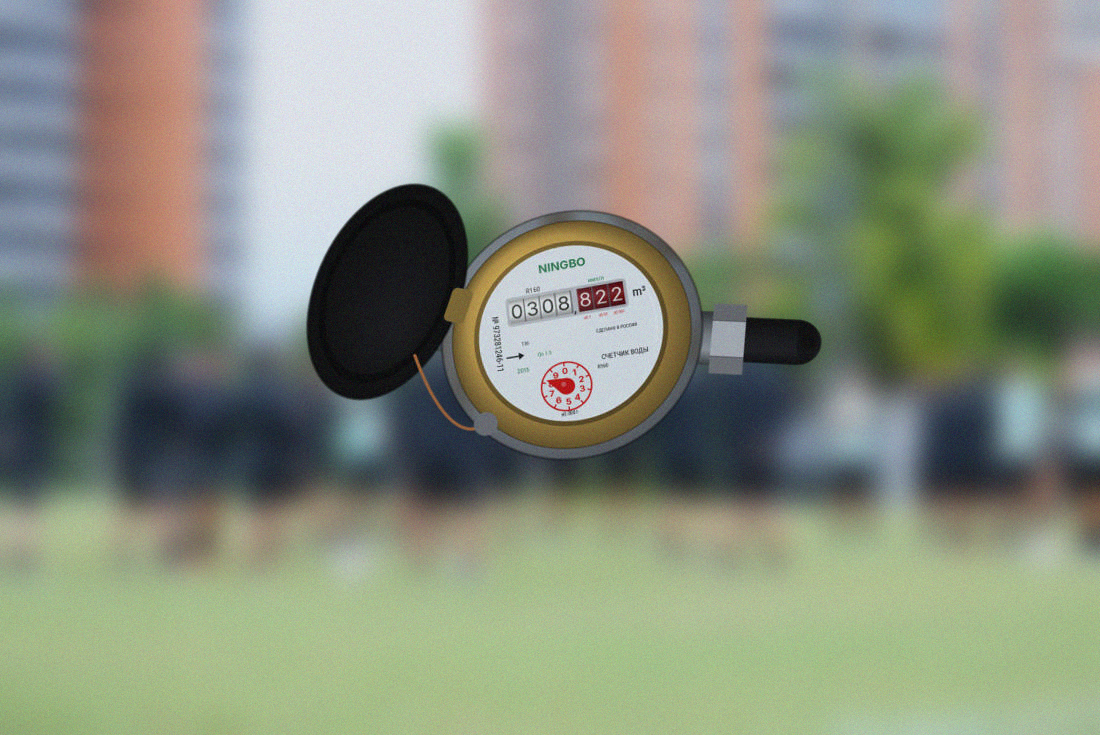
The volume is 308.8228
